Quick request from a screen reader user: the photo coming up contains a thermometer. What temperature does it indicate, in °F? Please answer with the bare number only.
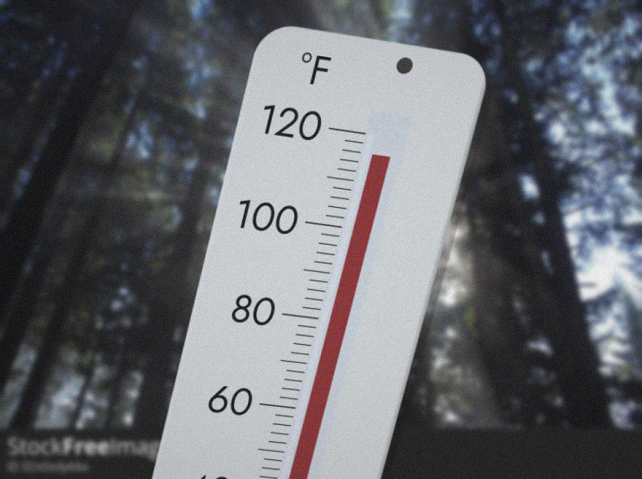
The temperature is 116
